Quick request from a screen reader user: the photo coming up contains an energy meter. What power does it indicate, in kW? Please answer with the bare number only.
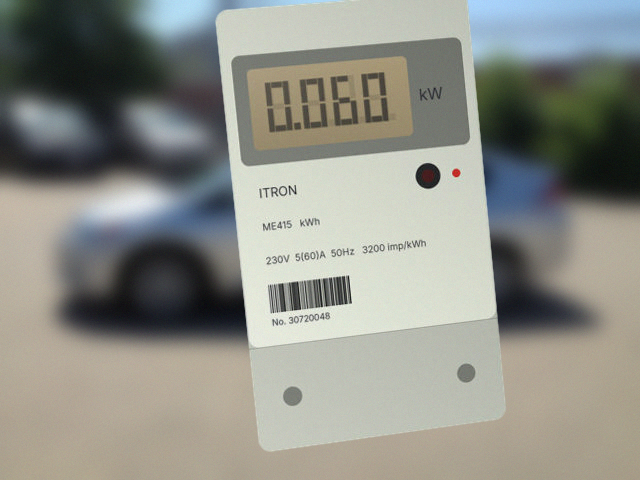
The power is 0.060
